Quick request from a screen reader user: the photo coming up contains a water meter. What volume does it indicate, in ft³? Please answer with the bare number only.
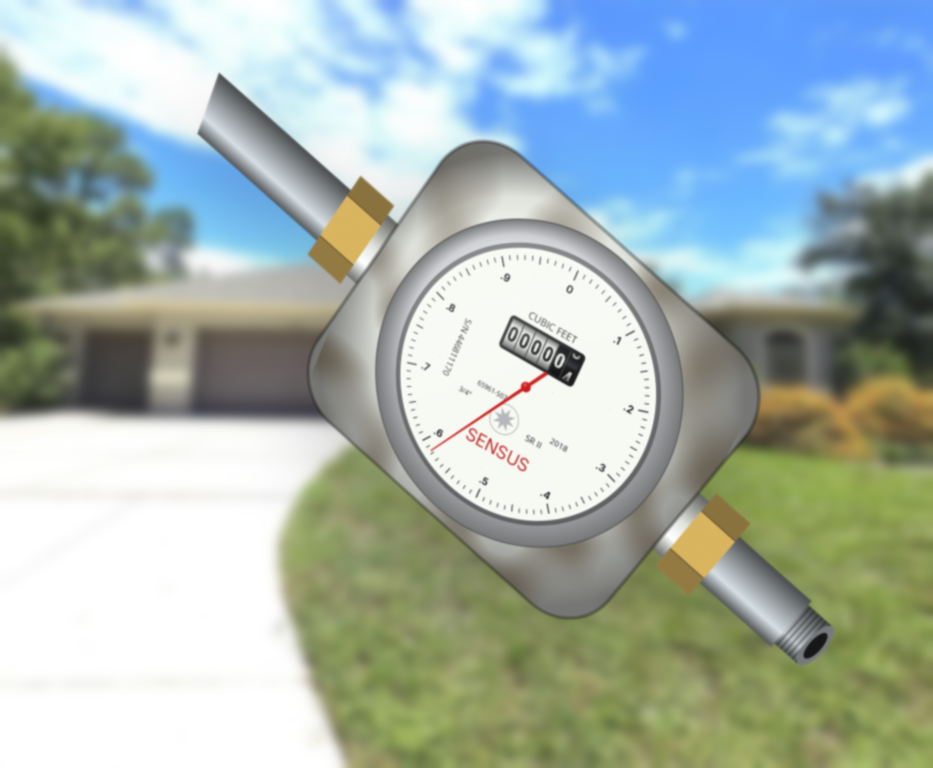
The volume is 3.58
